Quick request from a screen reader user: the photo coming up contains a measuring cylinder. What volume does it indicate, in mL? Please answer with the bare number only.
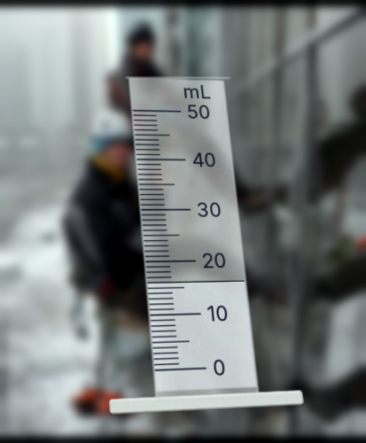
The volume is 16
